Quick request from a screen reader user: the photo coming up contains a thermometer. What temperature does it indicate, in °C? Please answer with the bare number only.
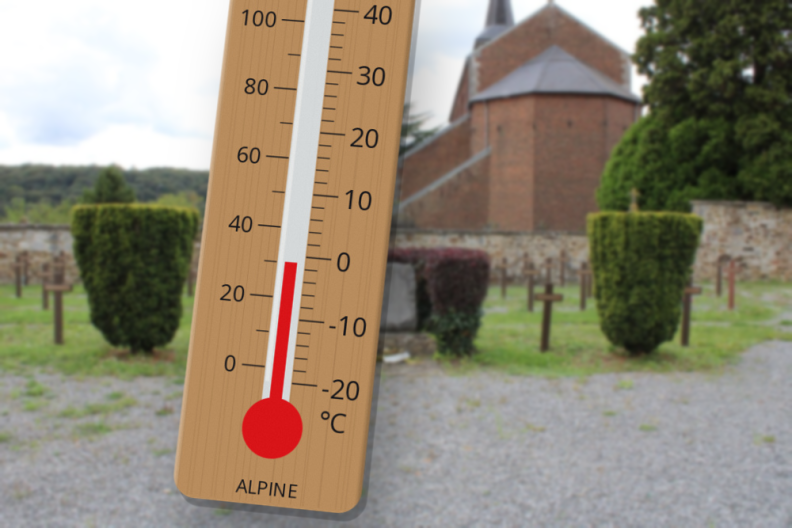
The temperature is -1
